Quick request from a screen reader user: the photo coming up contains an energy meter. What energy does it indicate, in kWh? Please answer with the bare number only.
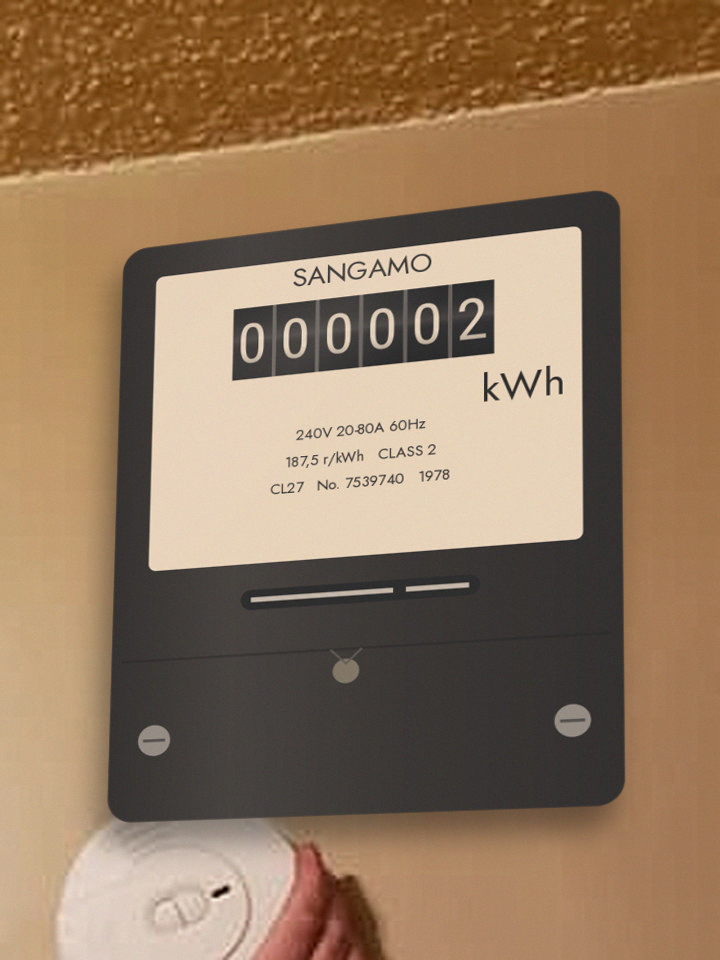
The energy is 2
